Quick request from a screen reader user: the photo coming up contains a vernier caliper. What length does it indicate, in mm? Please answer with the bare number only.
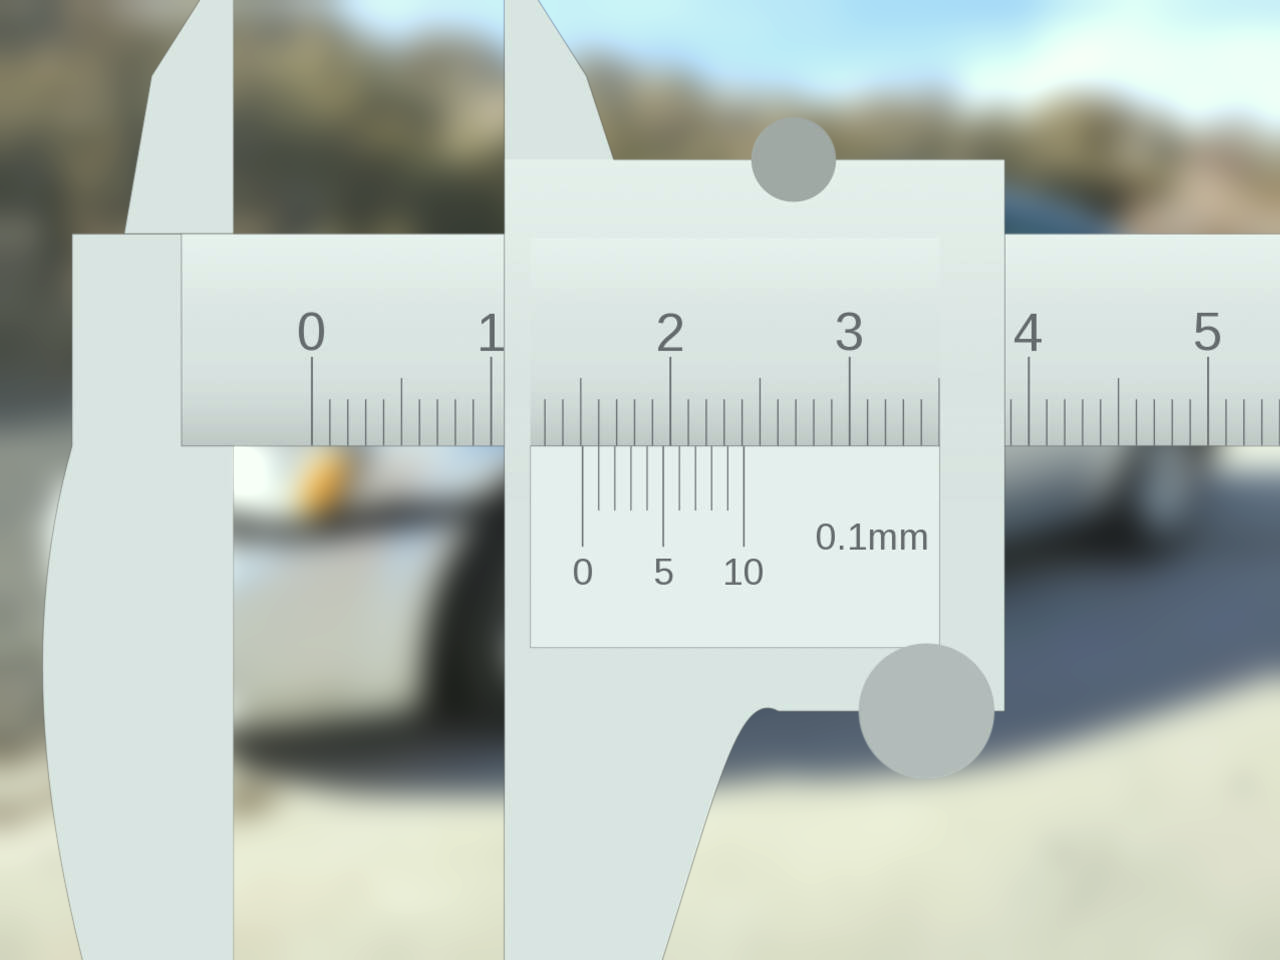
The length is 15.1
